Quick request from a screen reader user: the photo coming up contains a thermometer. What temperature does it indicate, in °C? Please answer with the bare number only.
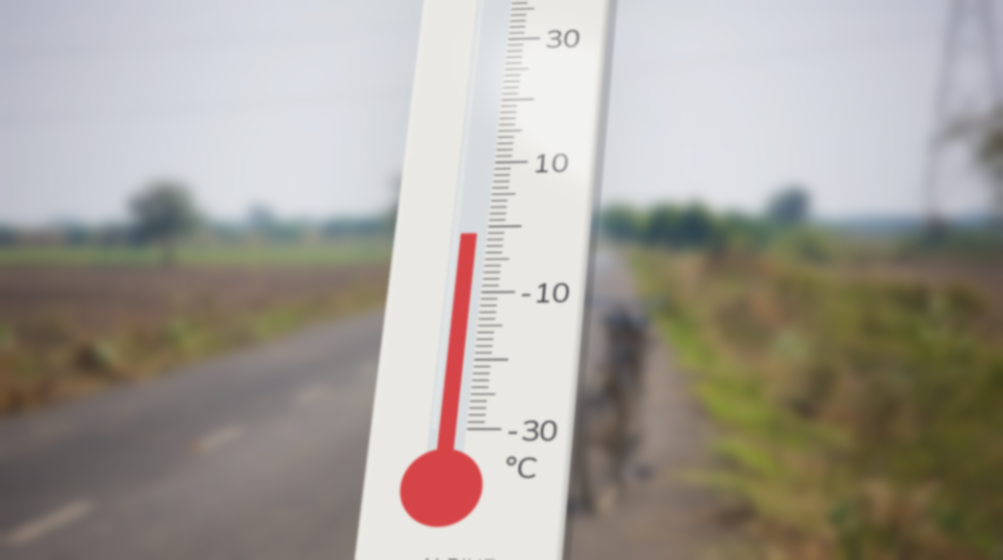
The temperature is -1
